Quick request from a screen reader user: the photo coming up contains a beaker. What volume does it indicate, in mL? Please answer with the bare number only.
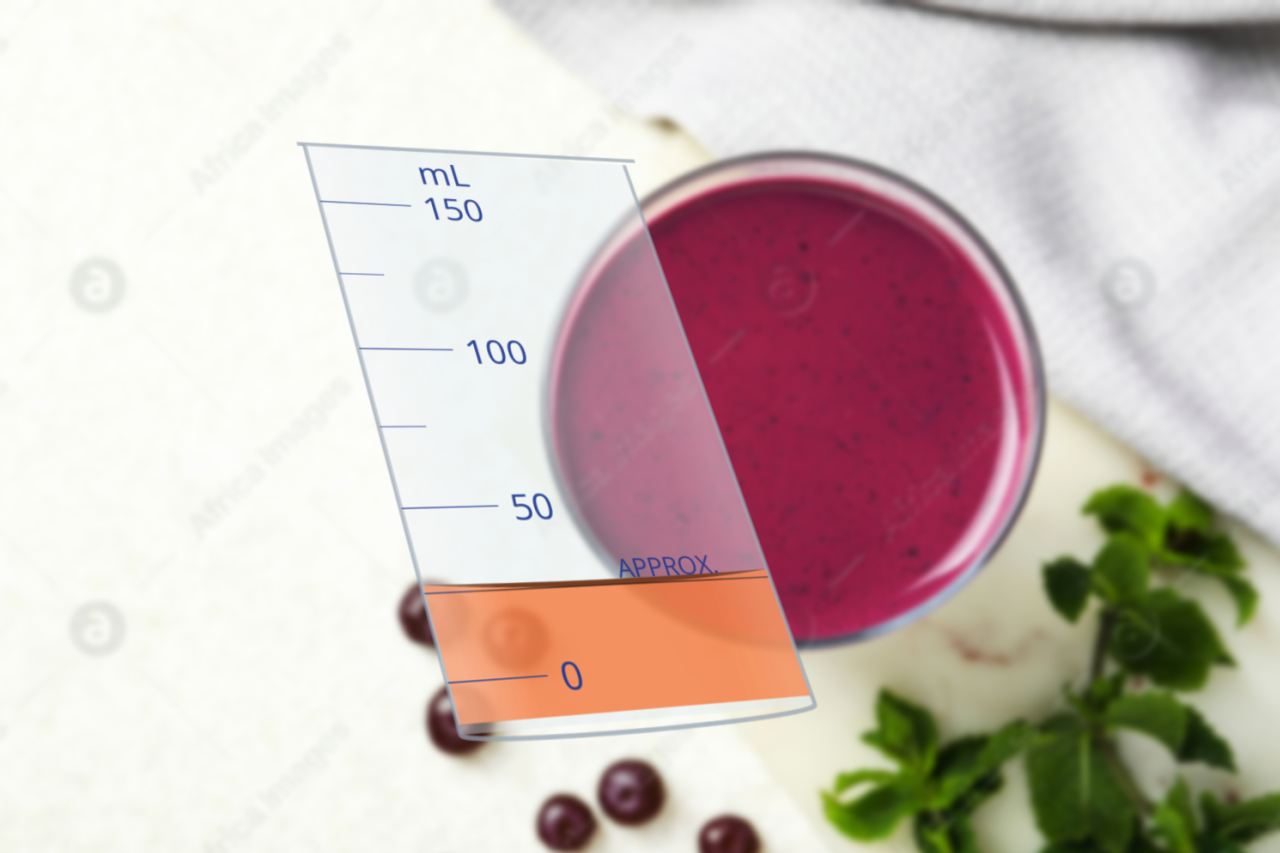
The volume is 25
